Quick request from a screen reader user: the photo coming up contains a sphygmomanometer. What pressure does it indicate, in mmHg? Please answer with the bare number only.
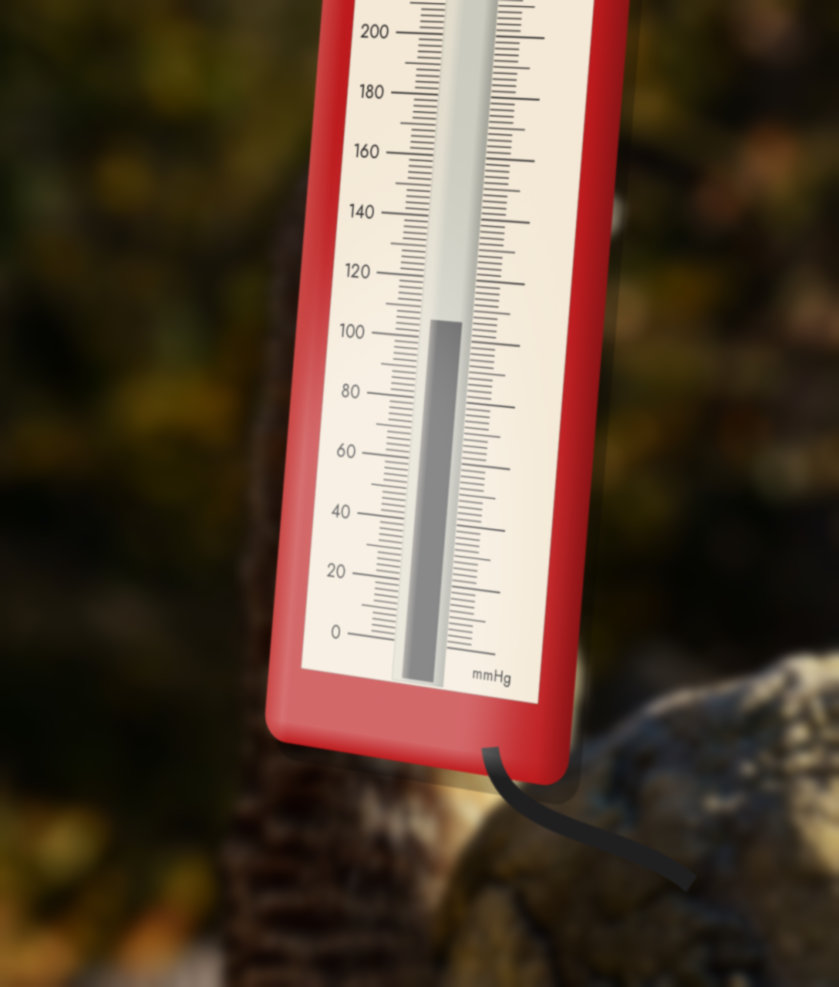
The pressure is 106
